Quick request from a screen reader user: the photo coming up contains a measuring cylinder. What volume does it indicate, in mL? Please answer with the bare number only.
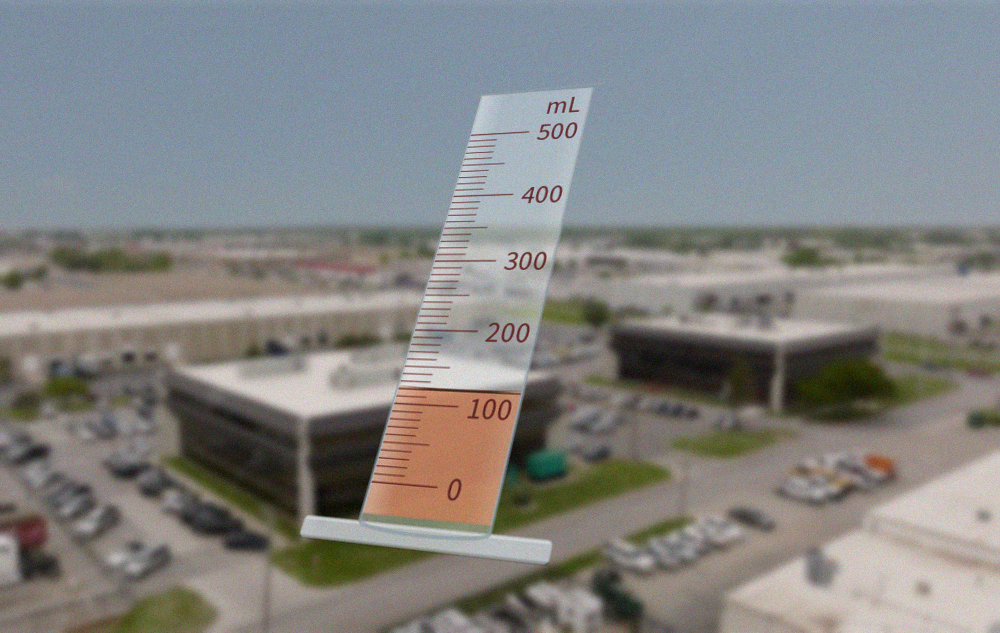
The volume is 120
